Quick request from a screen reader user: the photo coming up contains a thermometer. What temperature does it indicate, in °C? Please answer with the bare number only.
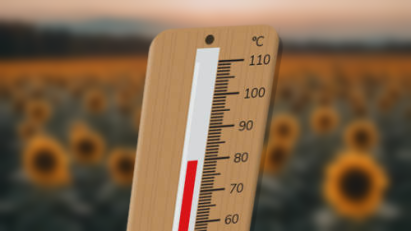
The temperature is 80
